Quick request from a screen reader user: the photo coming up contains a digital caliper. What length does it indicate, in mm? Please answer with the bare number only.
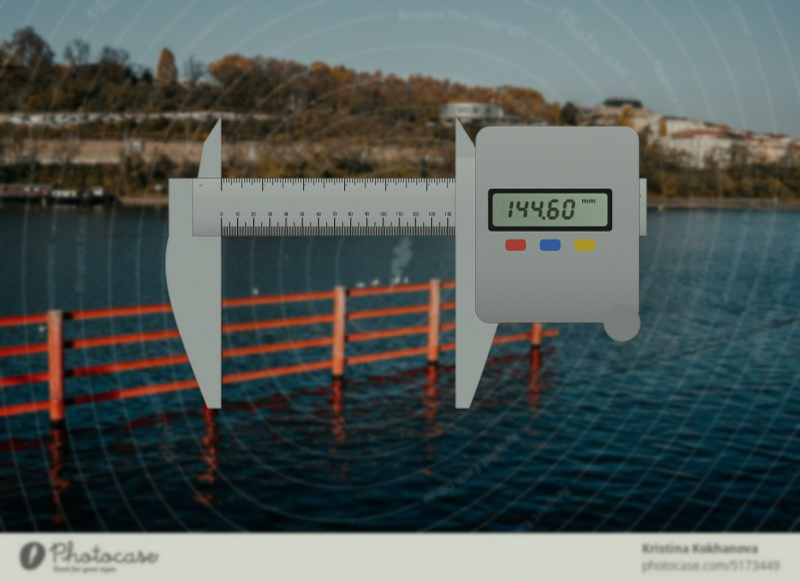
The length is 144.60
